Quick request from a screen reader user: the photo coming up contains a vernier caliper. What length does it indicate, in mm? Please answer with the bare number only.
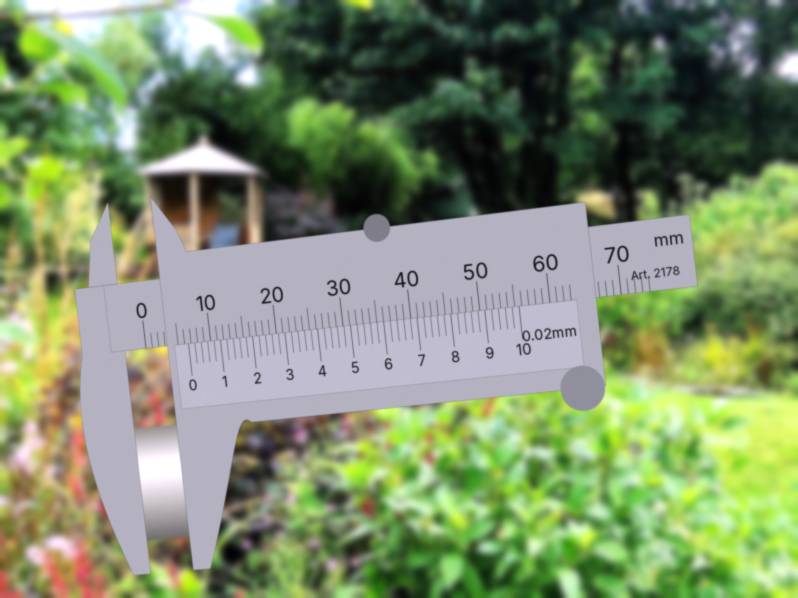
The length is 6.6
